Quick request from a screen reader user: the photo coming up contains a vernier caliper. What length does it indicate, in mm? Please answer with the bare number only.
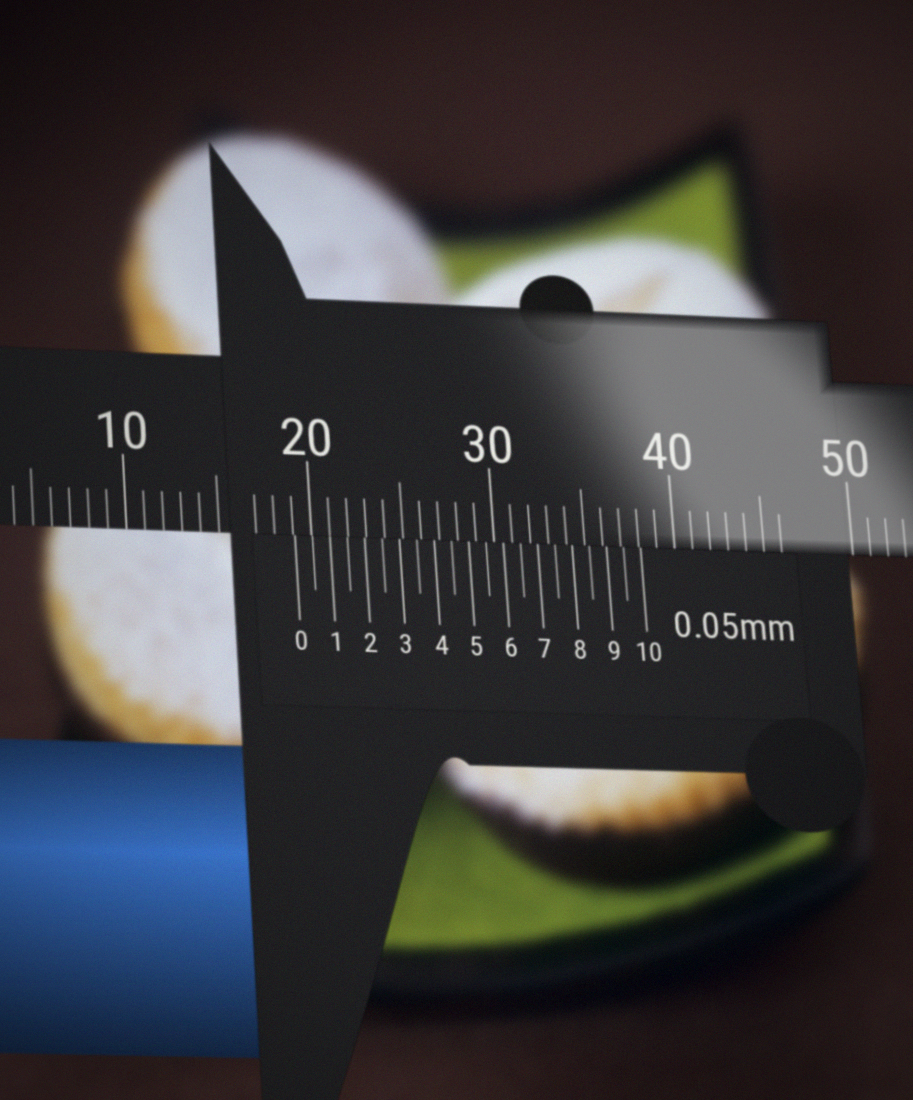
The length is 19.1
